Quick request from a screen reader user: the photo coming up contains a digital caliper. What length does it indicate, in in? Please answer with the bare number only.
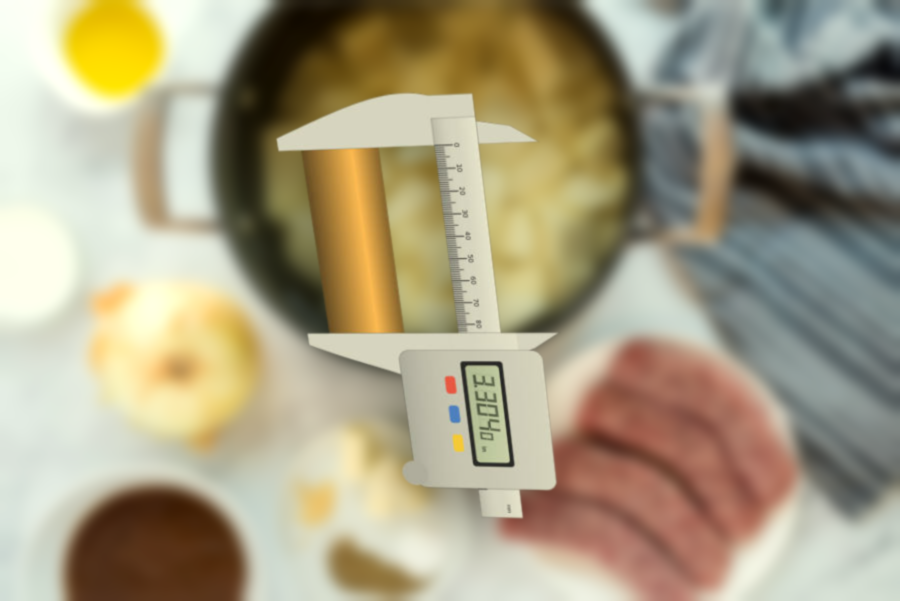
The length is 3.3040
